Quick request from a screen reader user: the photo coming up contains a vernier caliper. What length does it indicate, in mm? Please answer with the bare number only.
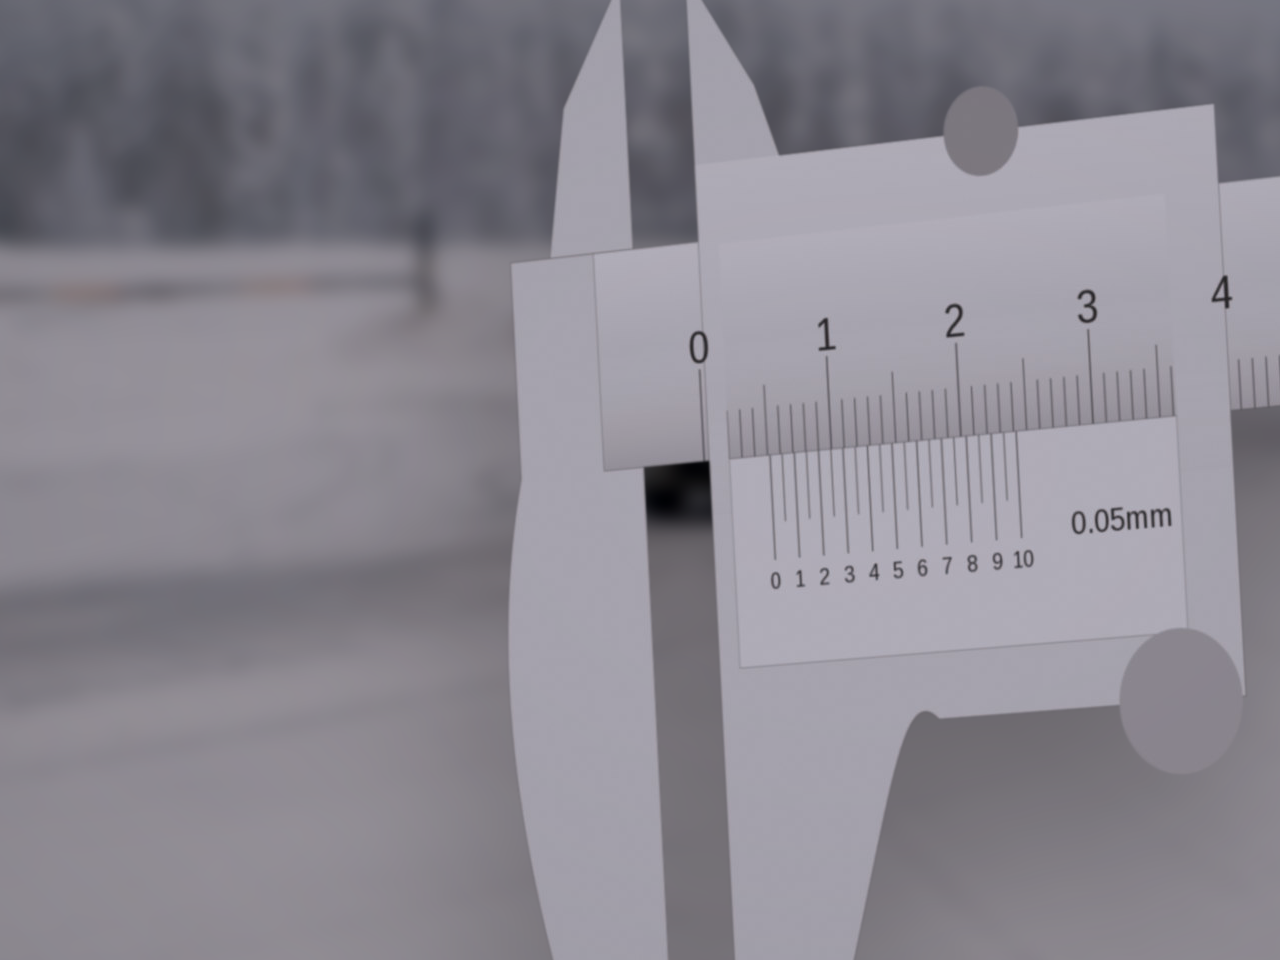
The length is 5.2
